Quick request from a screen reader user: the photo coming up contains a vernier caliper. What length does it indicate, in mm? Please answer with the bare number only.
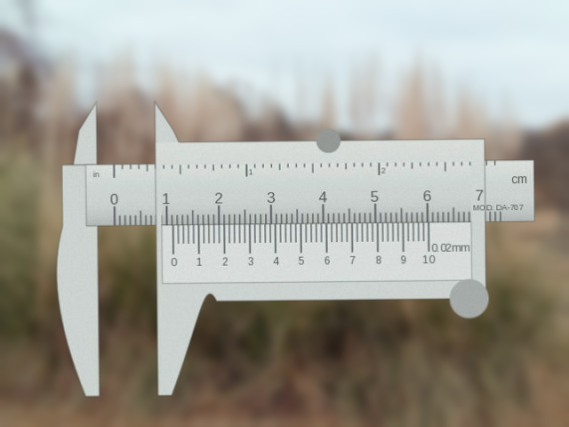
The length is 11.2
